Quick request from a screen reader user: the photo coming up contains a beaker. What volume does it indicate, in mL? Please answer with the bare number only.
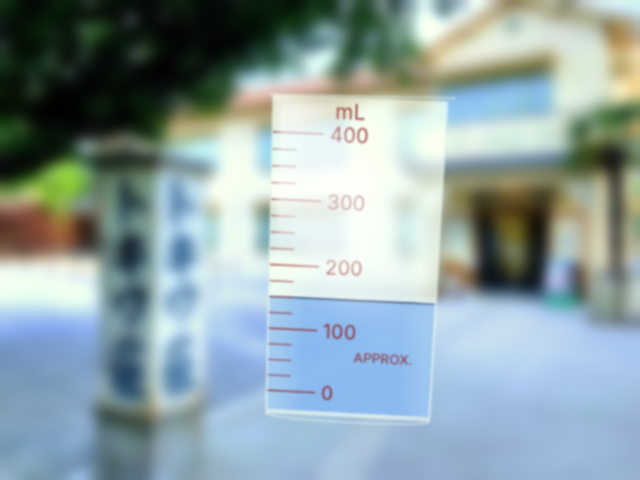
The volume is 150
